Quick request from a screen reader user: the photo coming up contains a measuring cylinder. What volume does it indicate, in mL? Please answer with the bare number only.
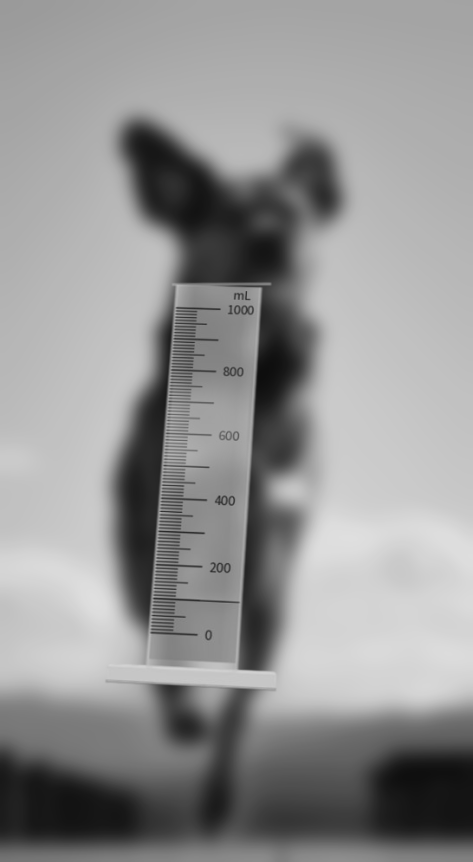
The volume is 100
